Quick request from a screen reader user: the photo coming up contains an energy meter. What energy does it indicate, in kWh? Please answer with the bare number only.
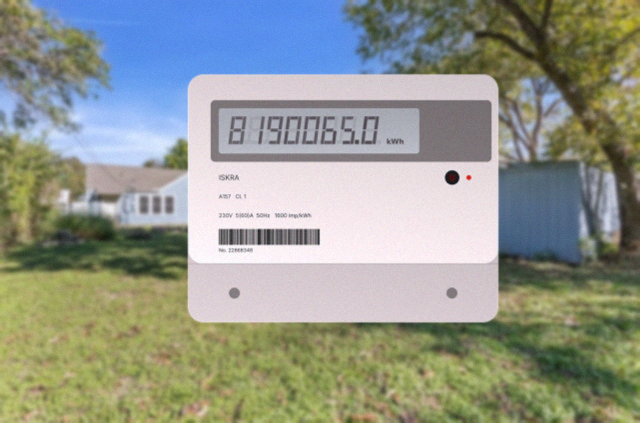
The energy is 8190065.0
